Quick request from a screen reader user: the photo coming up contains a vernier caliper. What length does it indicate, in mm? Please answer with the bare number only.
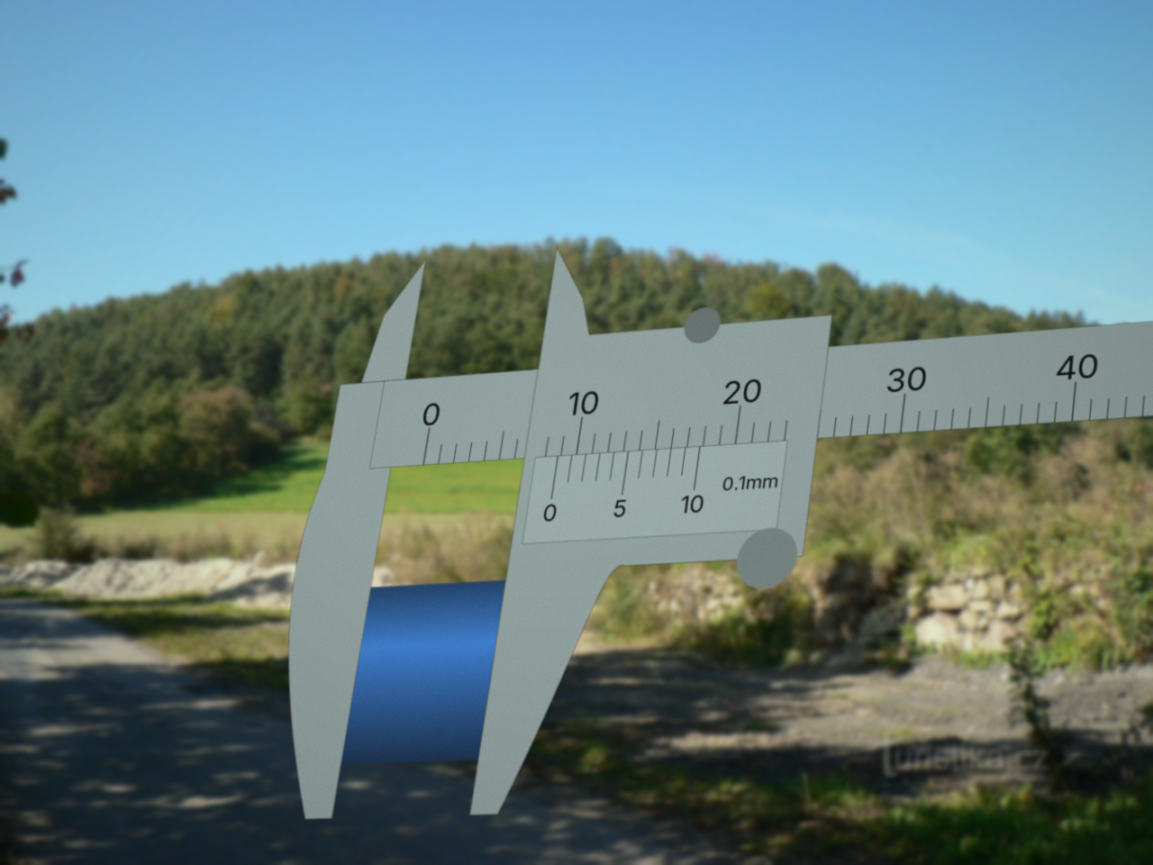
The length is 8.8
